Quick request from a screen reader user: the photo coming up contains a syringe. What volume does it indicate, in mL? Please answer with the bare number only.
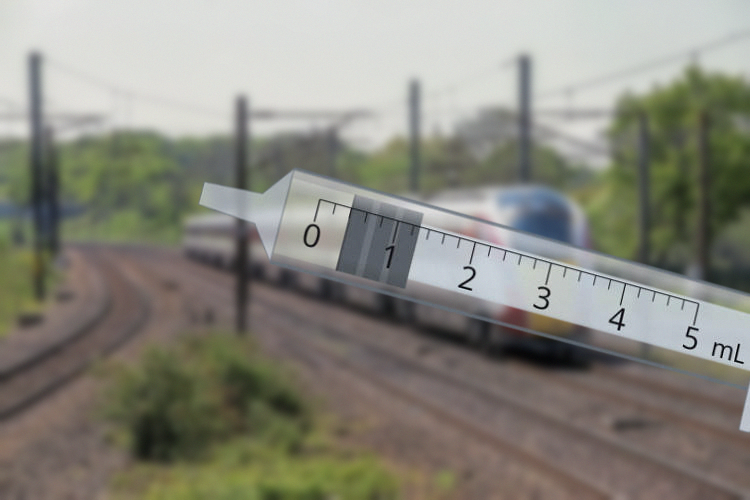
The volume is 0.4
